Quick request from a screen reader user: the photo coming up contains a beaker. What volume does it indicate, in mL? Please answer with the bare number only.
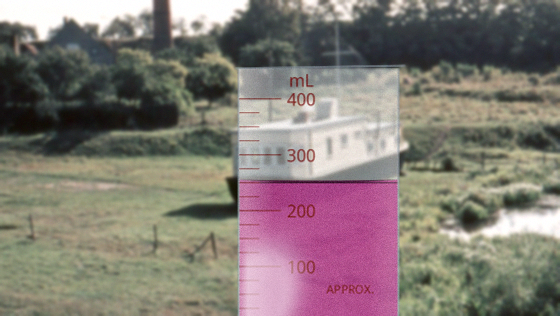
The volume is 250
